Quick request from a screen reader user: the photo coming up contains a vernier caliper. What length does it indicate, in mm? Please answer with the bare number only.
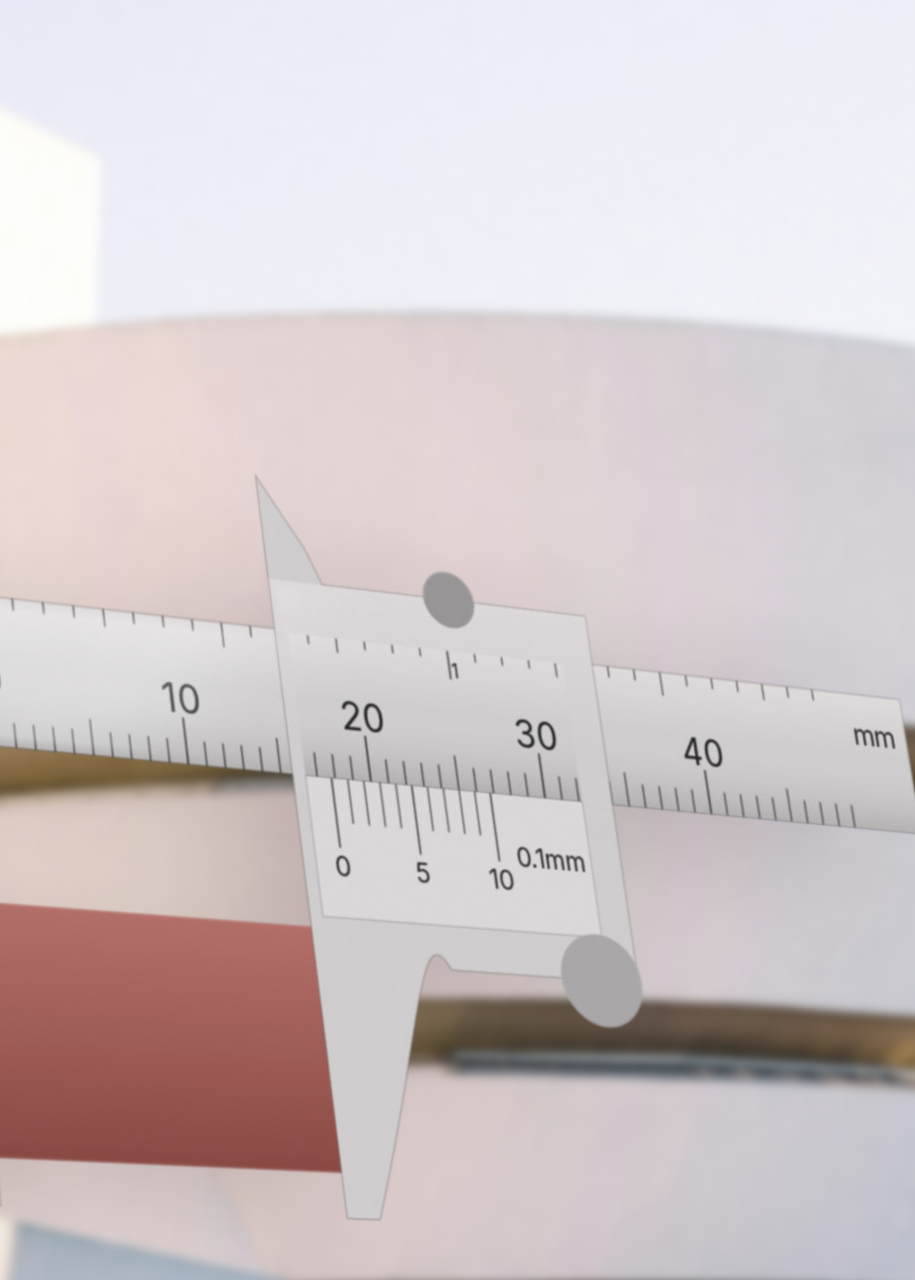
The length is 17.8
